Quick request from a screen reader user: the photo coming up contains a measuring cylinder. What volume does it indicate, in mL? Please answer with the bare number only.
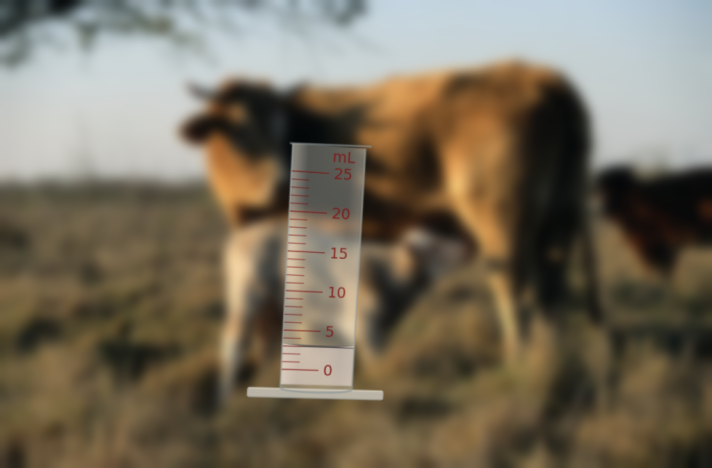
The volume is 3
